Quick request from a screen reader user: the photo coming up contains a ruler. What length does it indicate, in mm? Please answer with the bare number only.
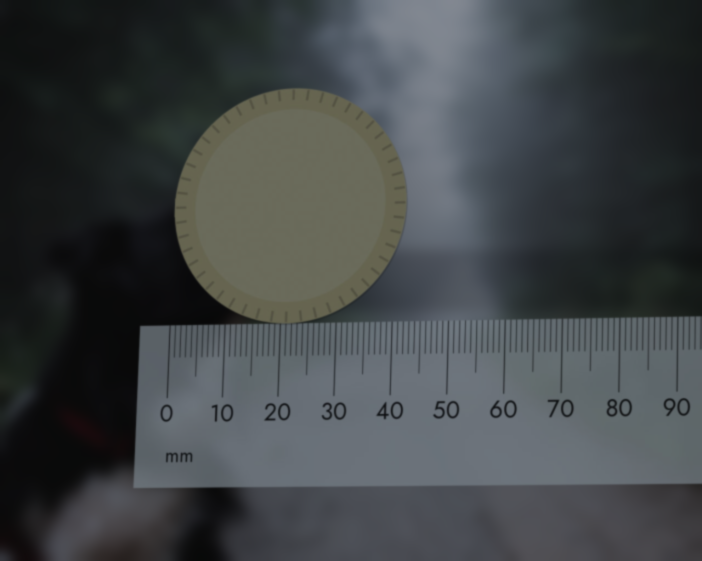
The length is 42
